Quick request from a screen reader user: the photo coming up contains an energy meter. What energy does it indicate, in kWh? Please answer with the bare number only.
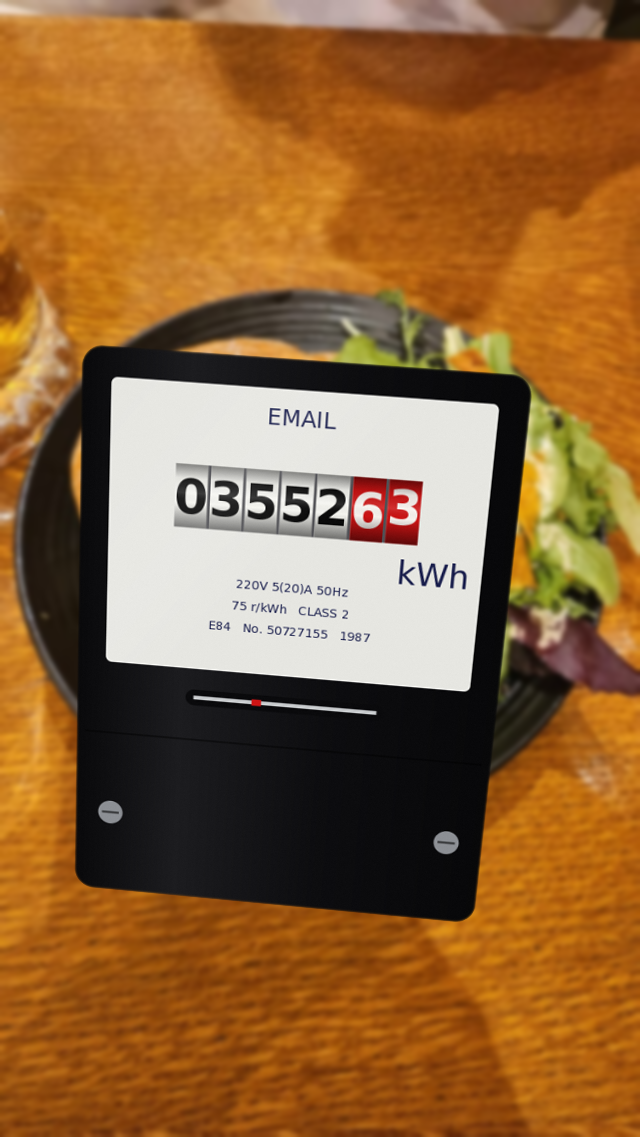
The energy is 3552.63
